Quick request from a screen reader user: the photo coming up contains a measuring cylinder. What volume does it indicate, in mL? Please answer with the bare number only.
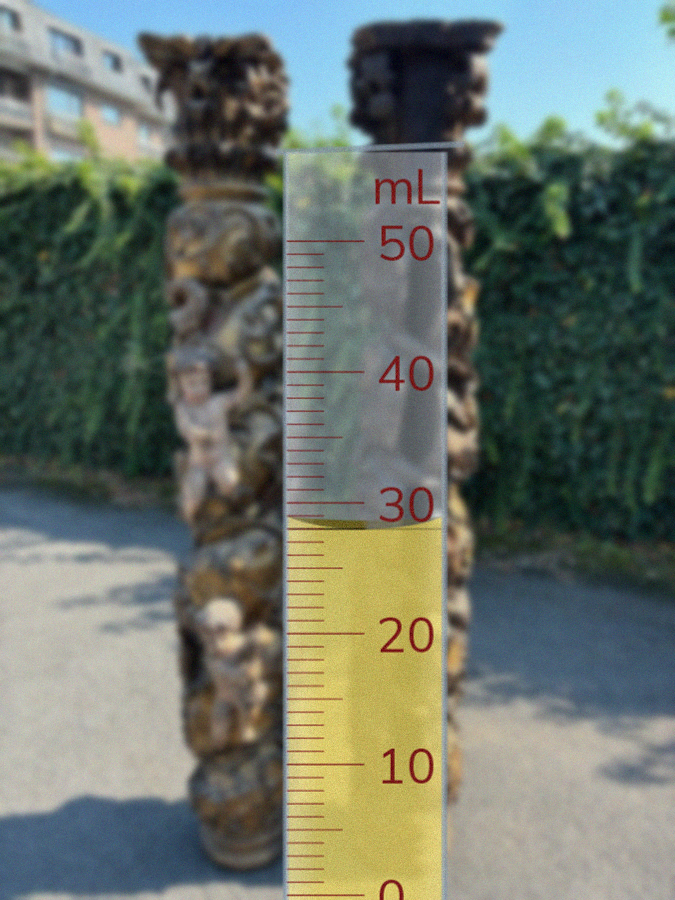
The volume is 28
